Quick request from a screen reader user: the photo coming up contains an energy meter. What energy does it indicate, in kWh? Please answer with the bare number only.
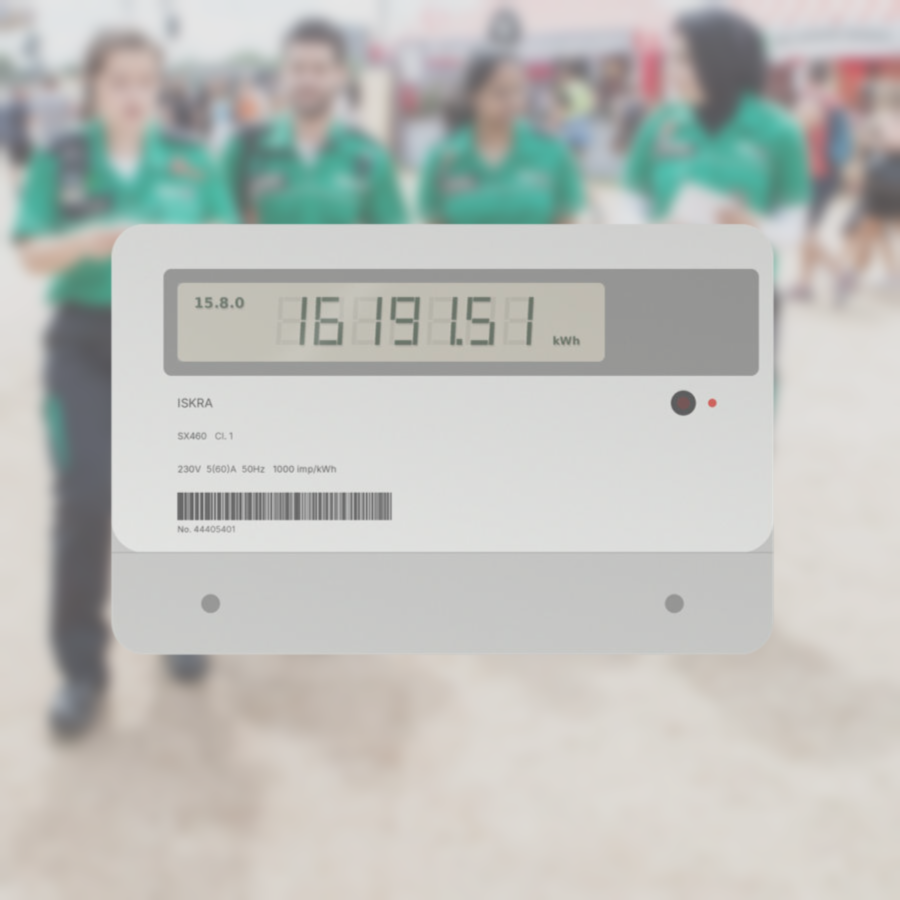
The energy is 16191.51
